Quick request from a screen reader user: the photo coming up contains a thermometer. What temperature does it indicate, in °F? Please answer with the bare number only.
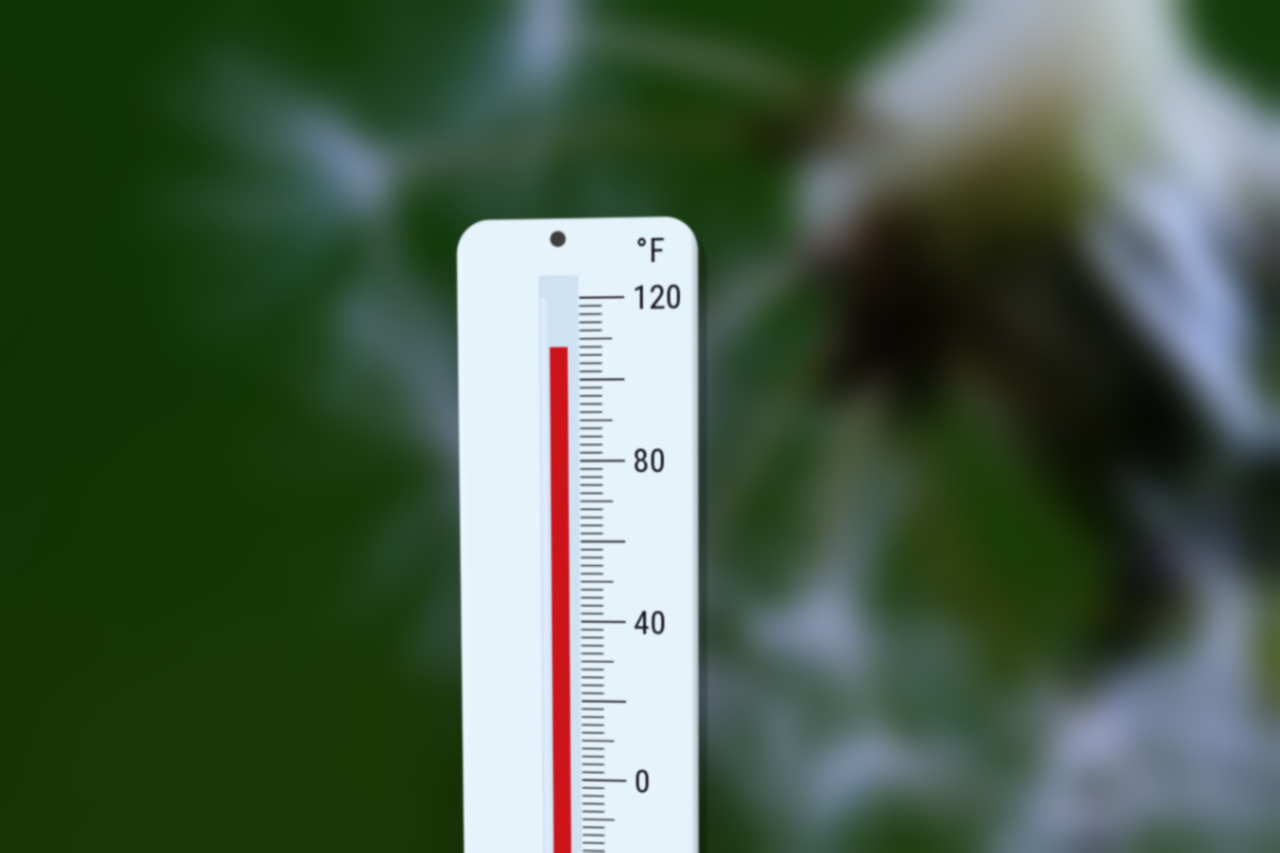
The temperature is 108
